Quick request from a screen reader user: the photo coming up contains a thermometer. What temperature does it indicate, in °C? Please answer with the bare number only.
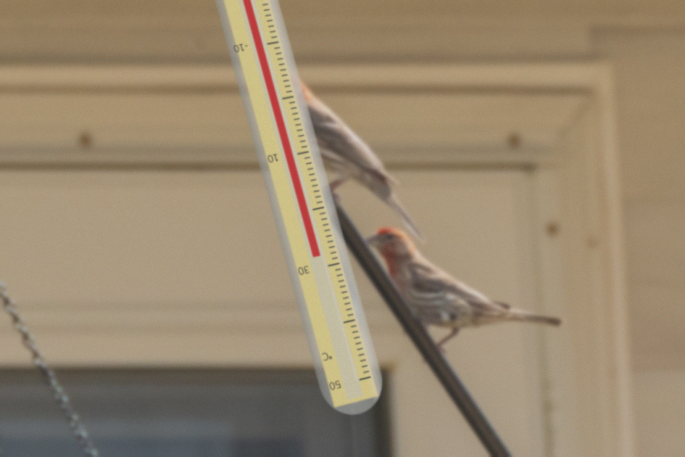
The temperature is 28
